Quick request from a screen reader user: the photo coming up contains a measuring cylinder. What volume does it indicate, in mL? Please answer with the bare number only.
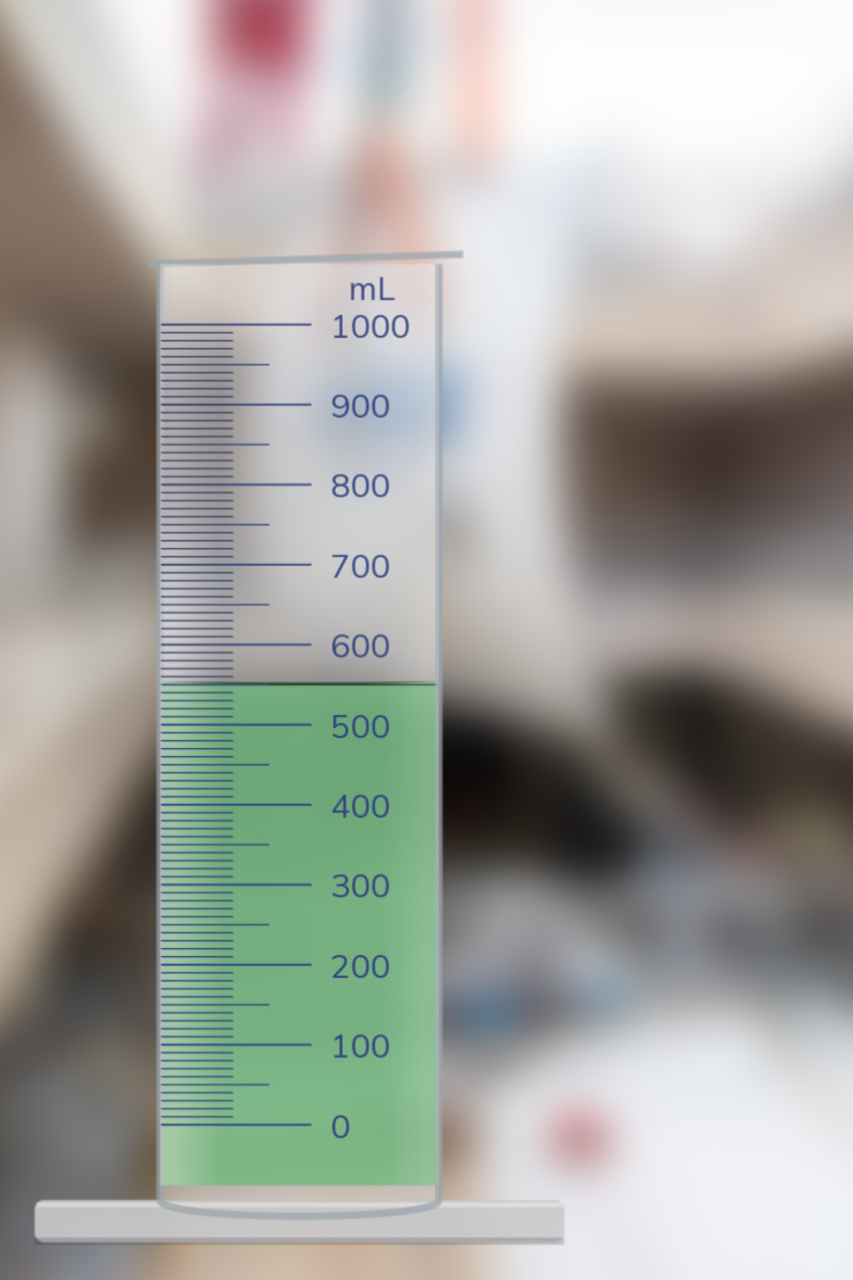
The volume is 550
